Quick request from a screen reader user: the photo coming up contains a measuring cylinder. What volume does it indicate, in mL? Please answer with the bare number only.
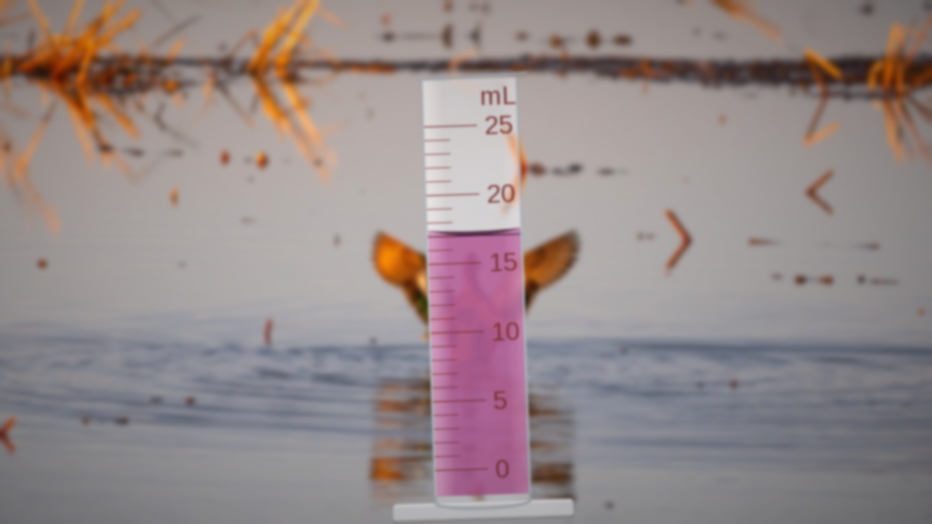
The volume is 17
